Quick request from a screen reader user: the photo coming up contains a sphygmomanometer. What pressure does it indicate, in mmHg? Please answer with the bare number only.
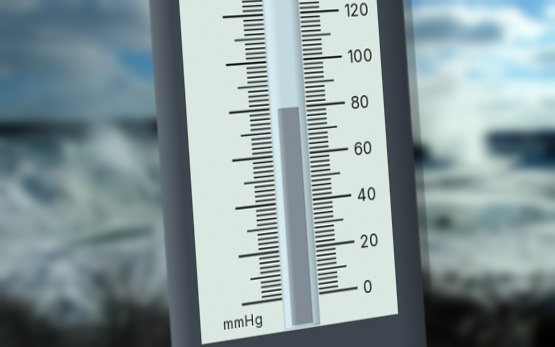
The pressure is 80
